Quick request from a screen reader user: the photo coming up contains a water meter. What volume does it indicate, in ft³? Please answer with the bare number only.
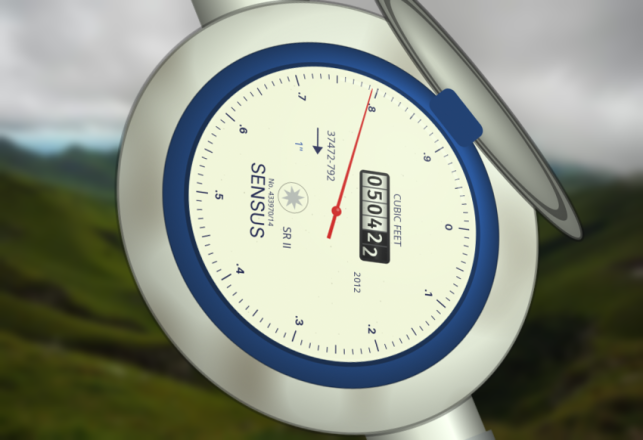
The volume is 50421.79
